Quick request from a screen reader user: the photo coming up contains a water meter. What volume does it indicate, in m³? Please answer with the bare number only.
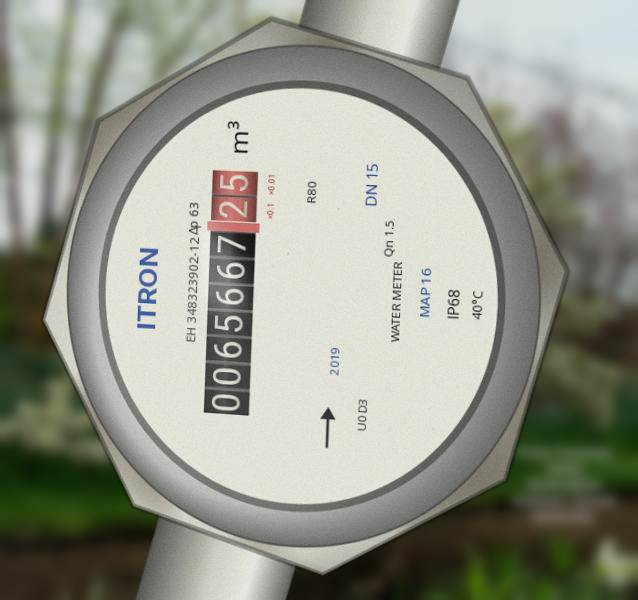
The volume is 65667.25
